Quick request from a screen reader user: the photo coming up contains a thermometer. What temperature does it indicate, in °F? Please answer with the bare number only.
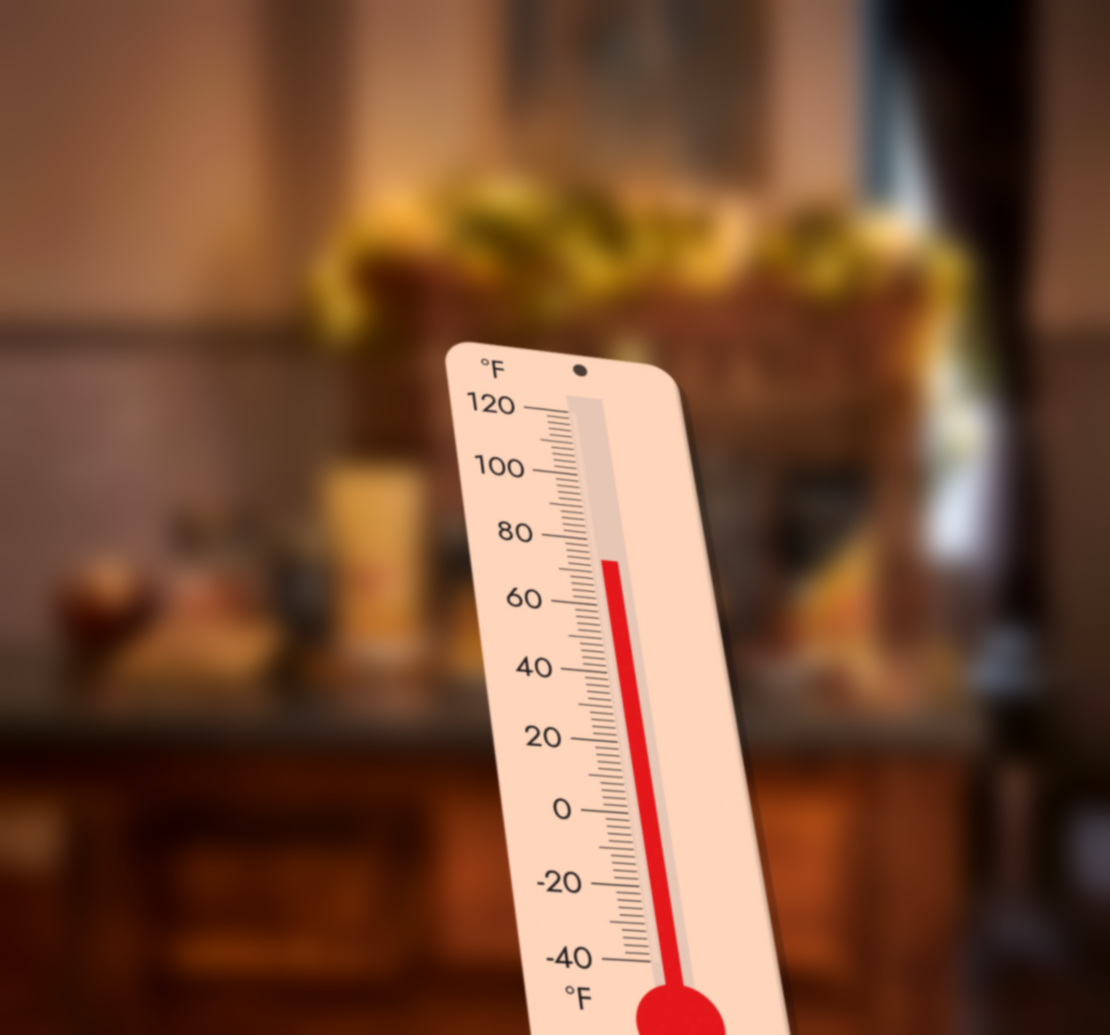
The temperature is 74
